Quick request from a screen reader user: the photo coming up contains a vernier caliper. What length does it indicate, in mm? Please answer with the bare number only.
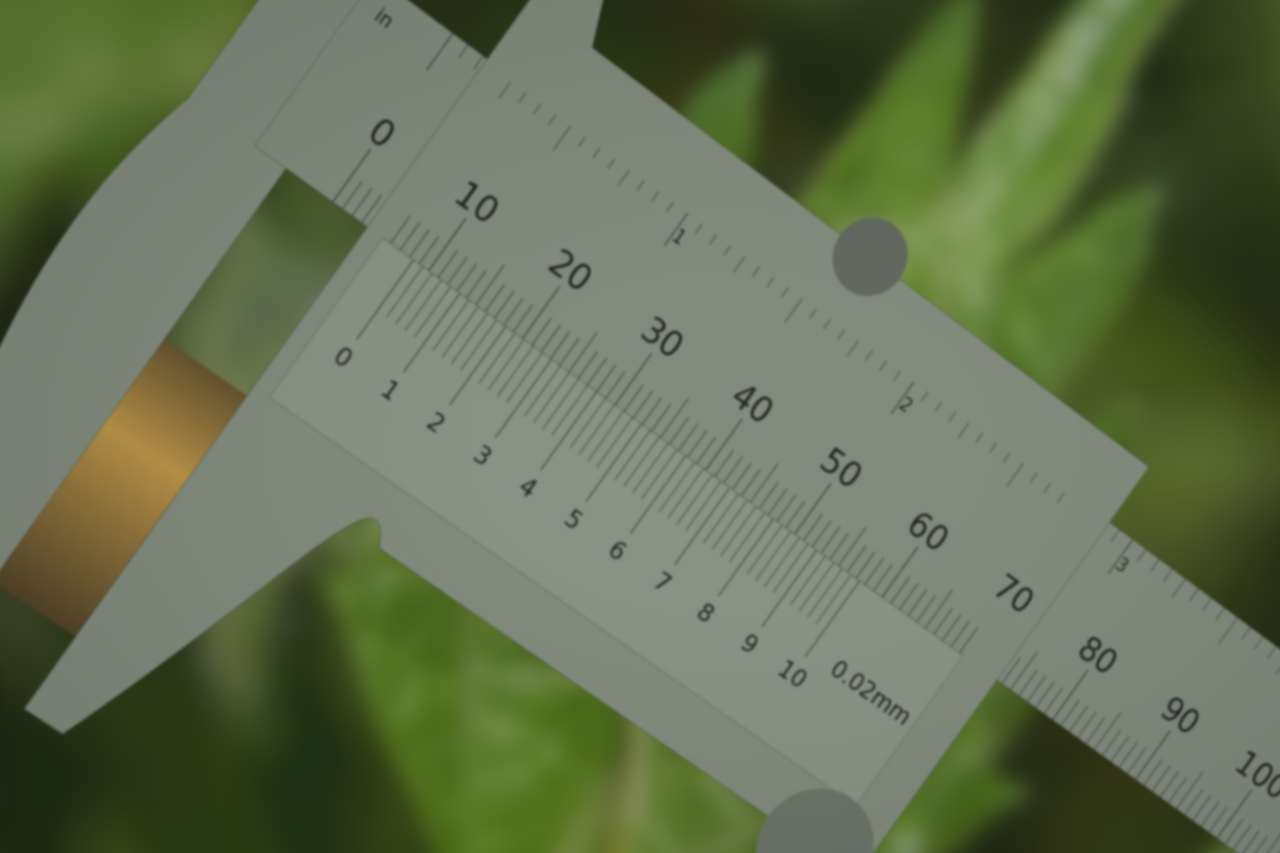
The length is 8.4
